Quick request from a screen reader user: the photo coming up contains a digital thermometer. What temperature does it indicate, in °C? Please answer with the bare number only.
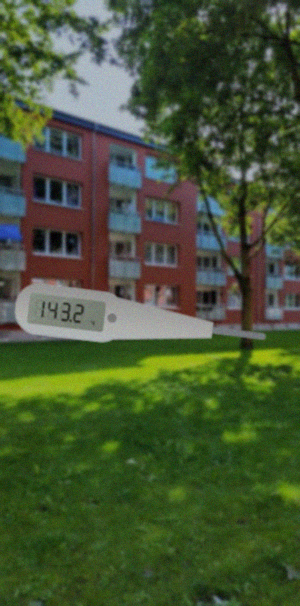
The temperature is 143.2
